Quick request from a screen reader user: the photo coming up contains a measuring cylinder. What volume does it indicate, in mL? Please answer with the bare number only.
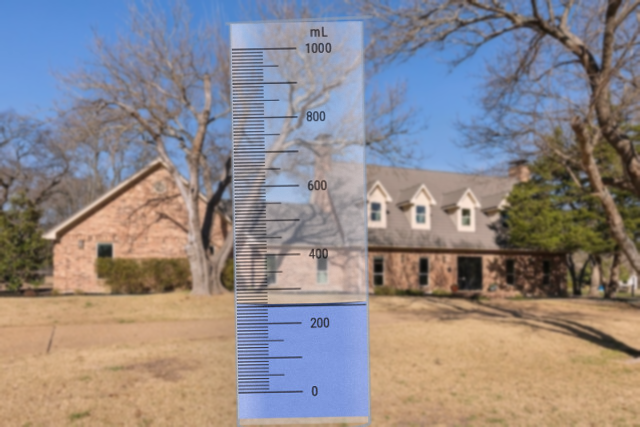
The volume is 250
